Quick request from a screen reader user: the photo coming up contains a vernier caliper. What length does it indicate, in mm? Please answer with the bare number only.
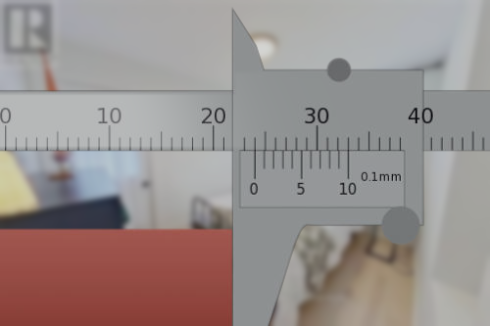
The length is 24.0
